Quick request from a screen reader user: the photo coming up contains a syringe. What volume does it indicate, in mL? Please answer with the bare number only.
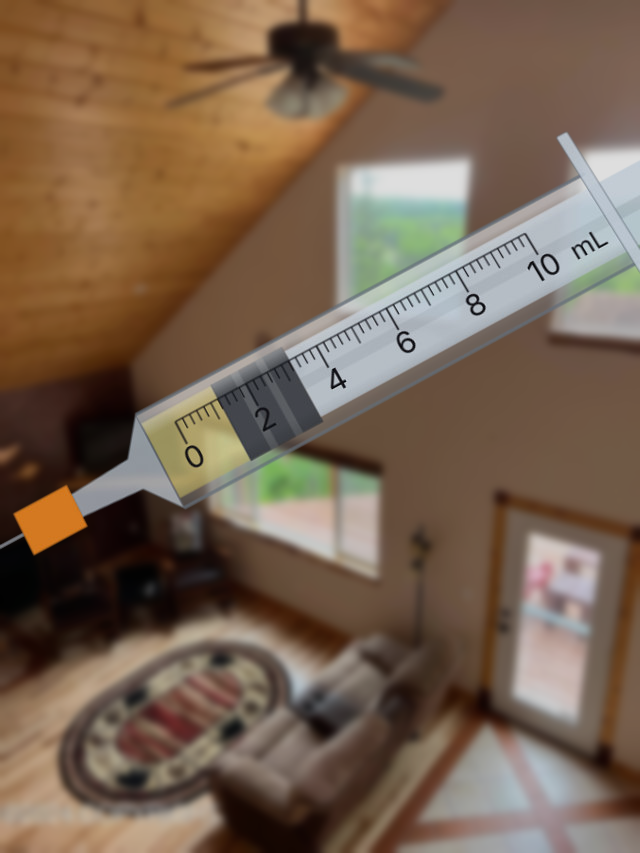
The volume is 1.2
